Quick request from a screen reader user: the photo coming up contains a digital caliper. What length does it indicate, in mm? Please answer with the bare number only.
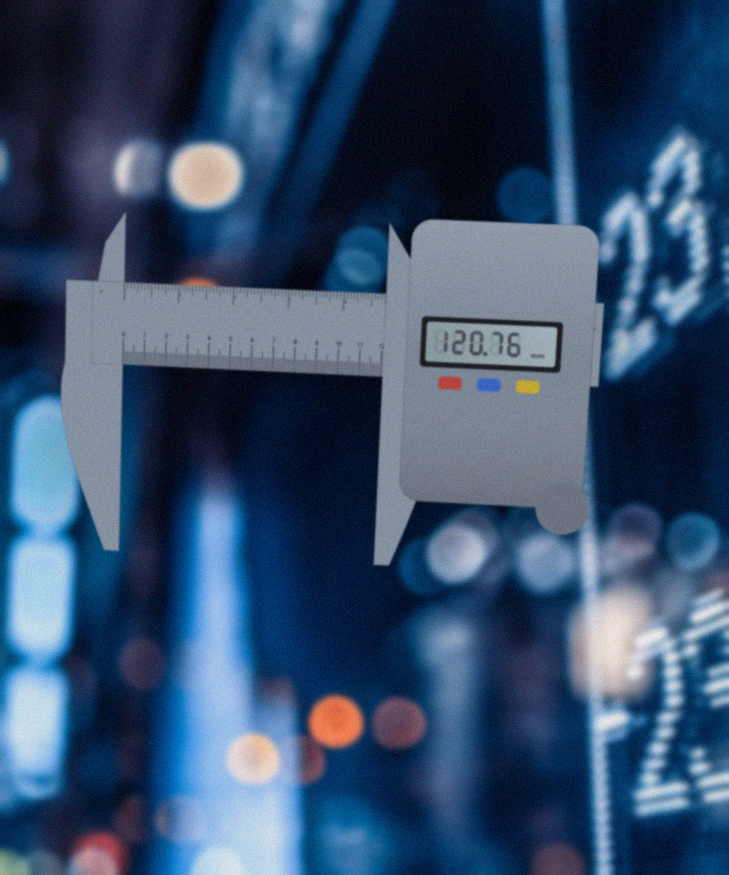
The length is 120.76
